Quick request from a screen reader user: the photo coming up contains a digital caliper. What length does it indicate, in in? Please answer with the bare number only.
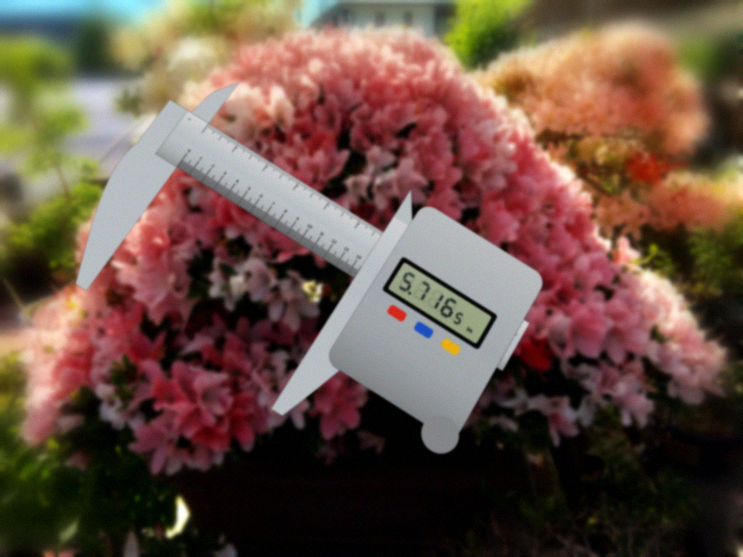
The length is 5.7165
